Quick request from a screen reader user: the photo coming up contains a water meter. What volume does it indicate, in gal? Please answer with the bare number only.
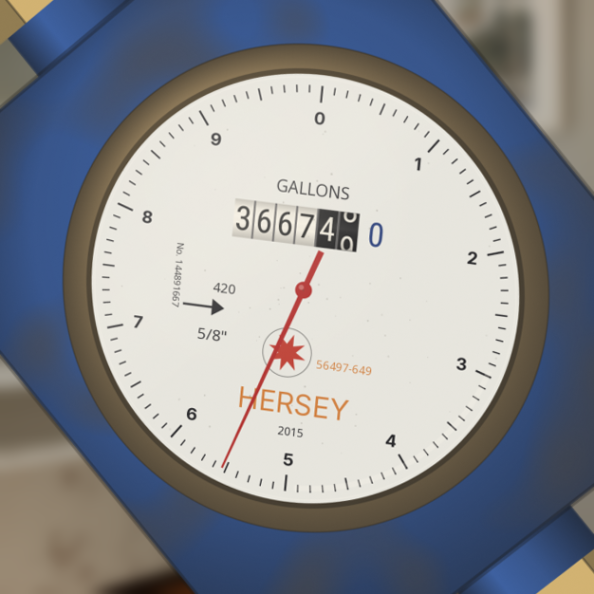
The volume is 3667485.5
